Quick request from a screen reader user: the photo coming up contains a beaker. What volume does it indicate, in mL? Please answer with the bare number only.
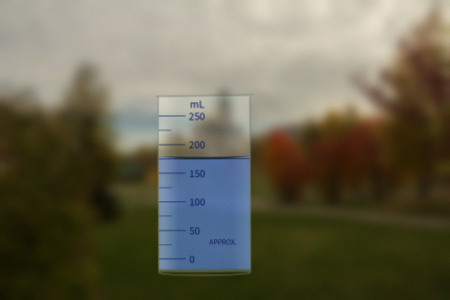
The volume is 175
